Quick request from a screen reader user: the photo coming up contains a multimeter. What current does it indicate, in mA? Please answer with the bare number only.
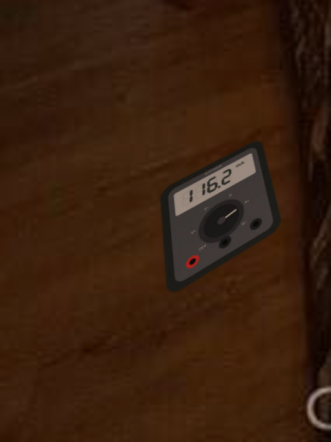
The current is 116.2
